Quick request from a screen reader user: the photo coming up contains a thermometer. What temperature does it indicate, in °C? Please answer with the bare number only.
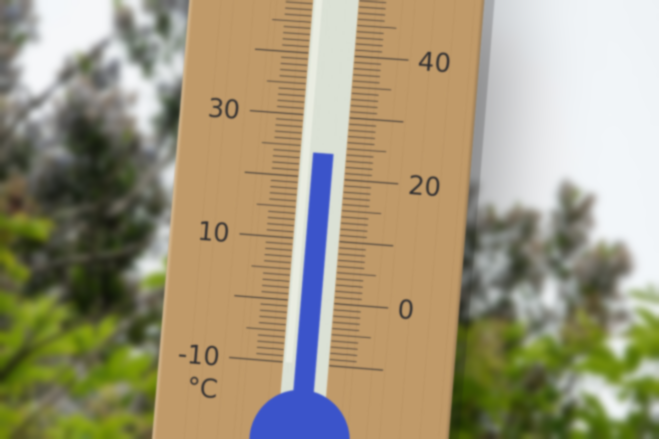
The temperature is 24
